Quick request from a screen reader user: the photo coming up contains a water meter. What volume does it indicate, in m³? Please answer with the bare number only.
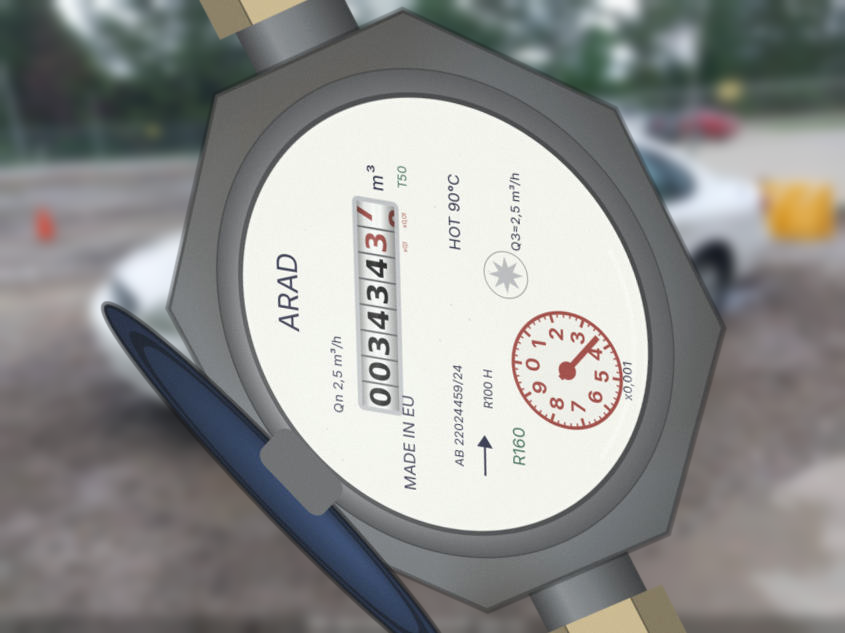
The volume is 3434.373
